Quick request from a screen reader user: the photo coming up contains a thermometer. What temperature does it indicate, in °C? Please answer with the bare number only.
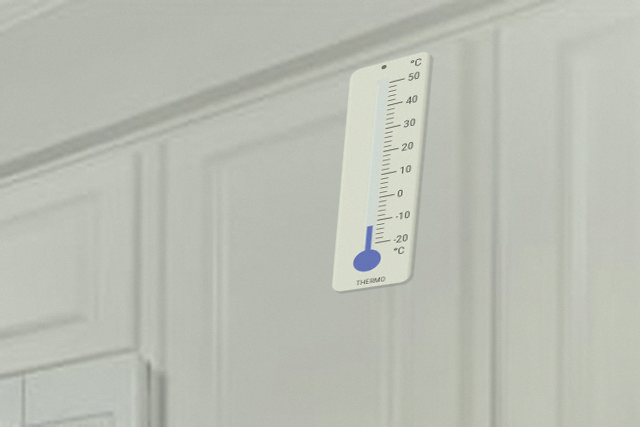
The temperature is -12
